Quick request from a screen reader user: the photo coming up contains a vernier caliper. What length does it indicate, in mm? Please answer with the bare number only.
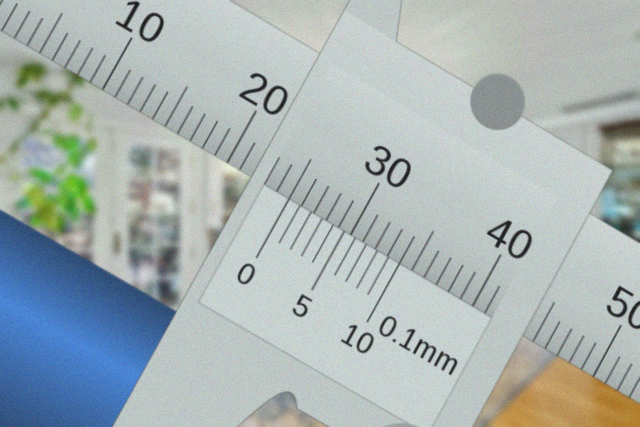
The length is 25.0
